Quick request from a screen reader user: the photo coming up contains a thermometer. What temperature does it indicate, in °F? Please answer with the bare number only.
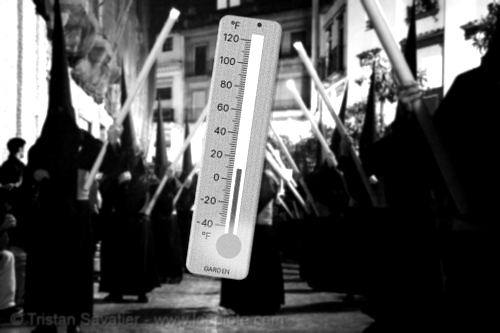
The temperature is 10
